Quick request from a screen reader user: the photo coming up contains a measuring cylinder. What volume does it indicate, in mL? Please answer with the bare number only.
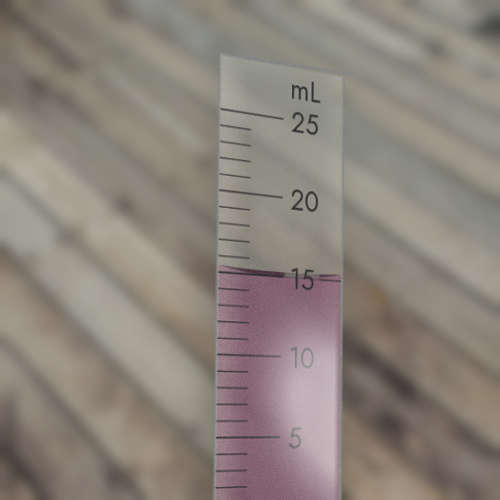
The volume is 15
